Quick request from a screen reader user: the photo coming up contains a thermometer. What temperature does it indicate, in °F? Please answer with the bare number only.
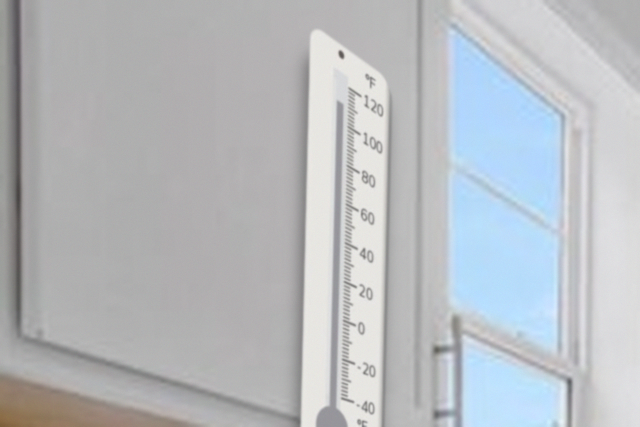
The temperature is 110
